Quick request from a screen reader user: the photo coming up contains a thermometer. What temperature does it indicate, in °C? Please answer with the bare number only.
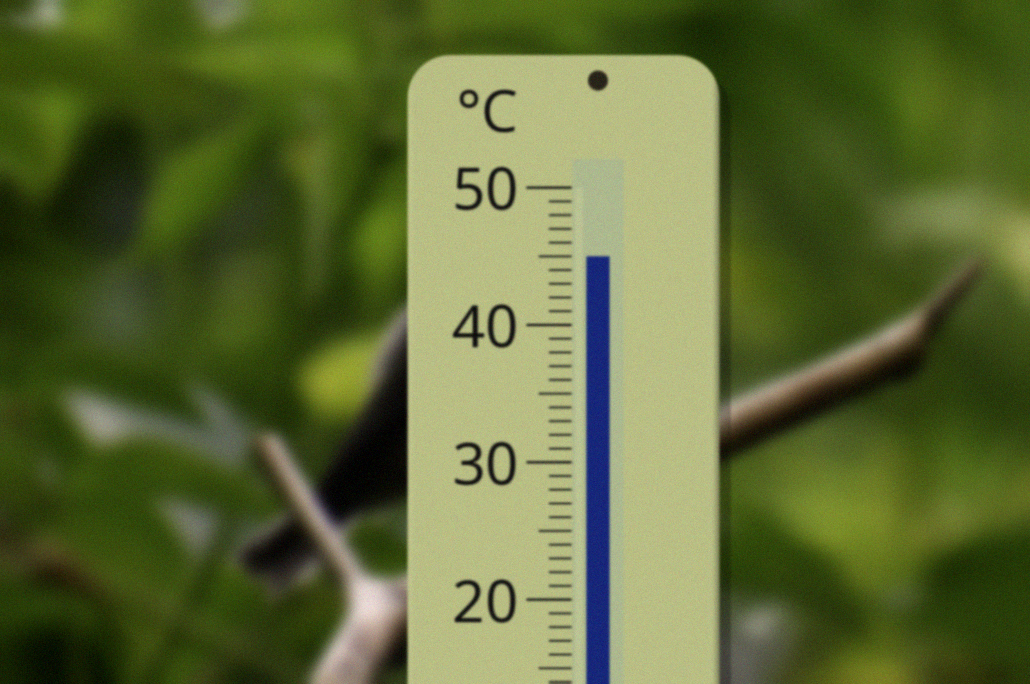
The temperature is 45
